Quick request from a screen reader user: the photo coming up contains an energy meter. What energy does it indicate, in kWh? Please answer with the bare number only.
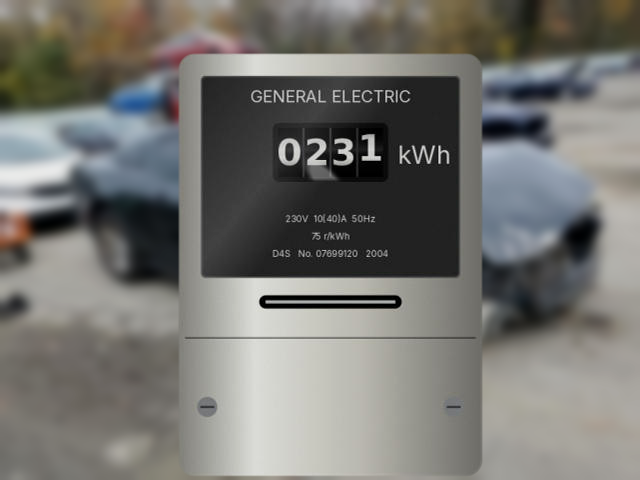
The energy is 231
